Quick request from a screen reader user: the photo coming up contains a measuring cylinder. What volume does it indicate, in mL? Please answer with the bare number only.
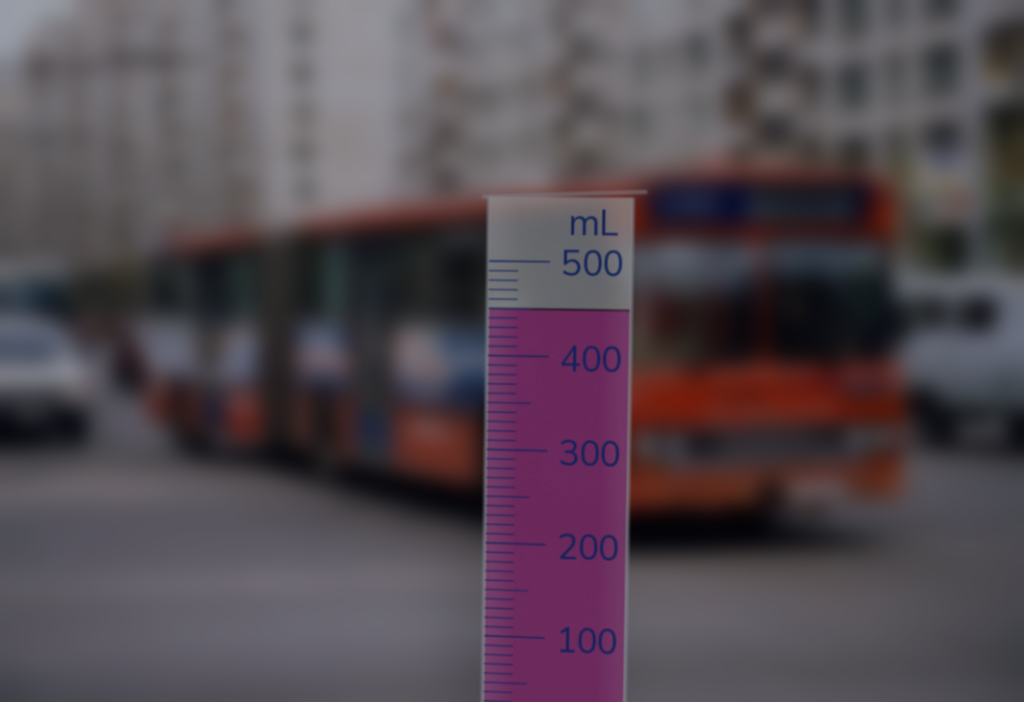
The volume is 450
